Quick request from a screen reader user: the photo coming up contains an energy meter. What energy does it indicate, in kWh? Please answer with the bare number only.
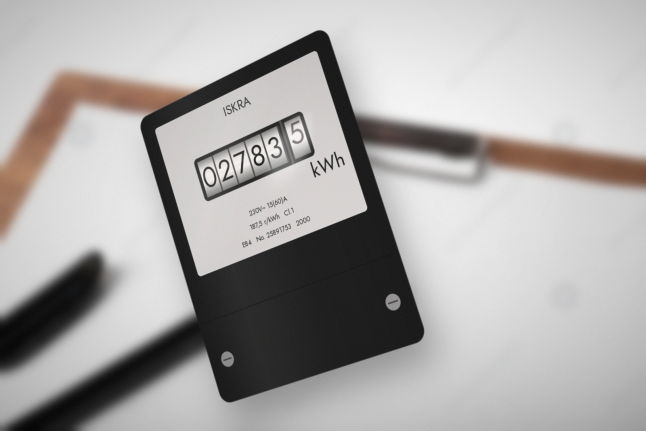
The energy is 2783.5
